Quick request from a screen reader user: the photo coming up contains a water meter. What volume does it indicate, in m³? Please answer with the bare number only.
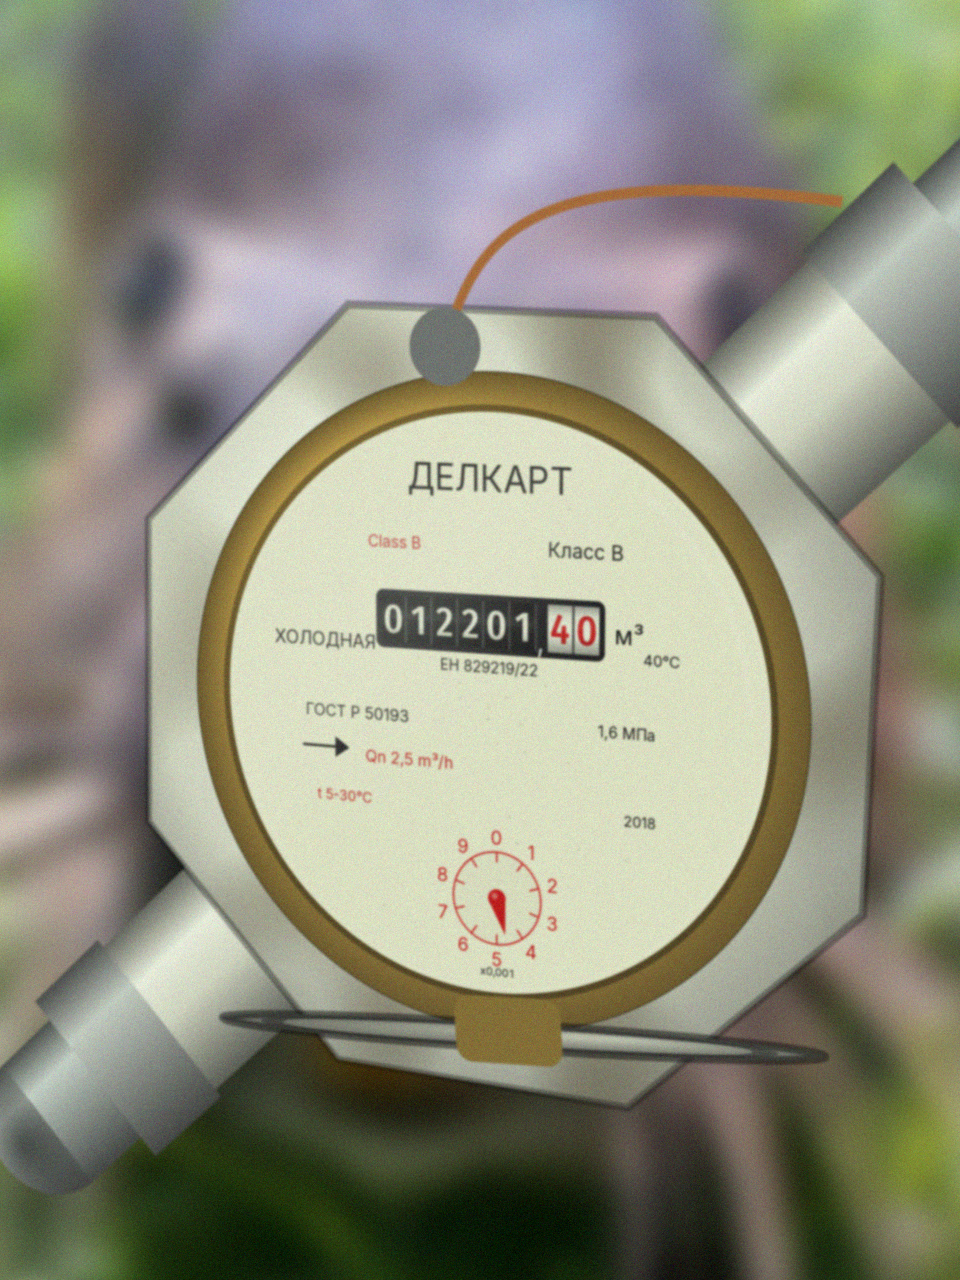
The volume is 12201.404
